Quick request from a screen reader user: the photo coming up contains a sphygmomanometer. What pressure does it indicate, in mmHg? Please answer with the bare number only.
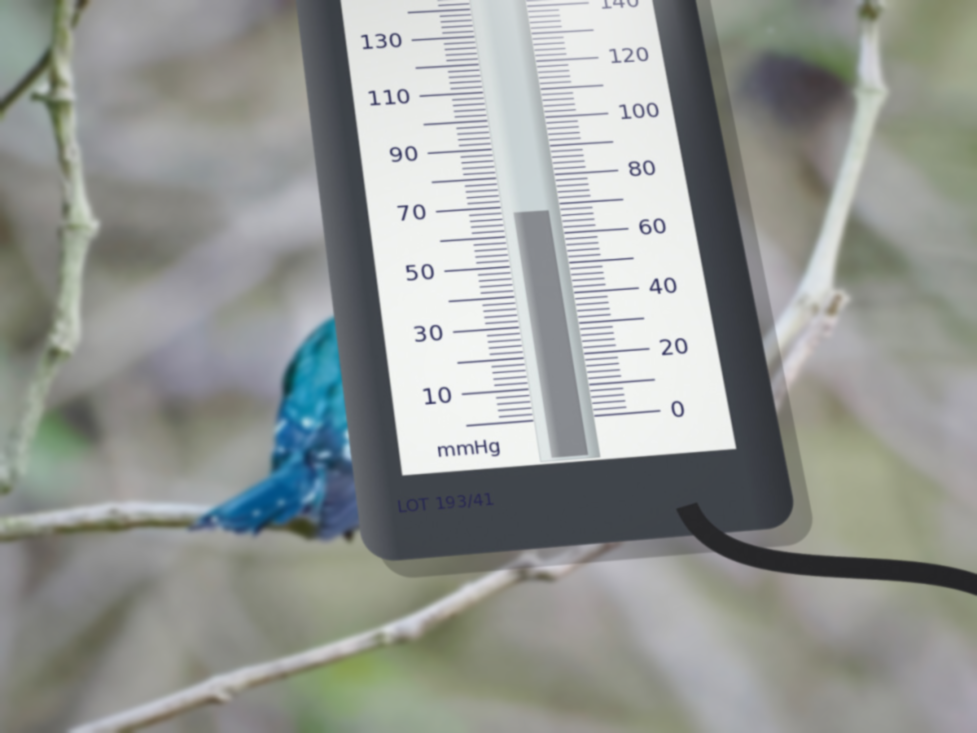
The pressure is 68
